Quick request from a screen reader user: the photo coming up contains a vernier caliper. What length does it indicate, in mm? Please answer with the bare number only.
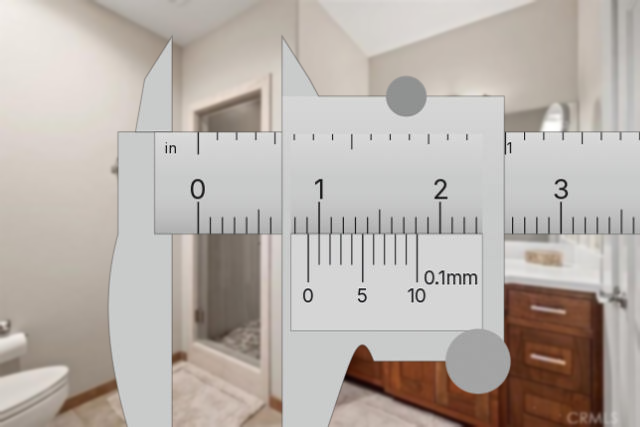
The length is 9.1
